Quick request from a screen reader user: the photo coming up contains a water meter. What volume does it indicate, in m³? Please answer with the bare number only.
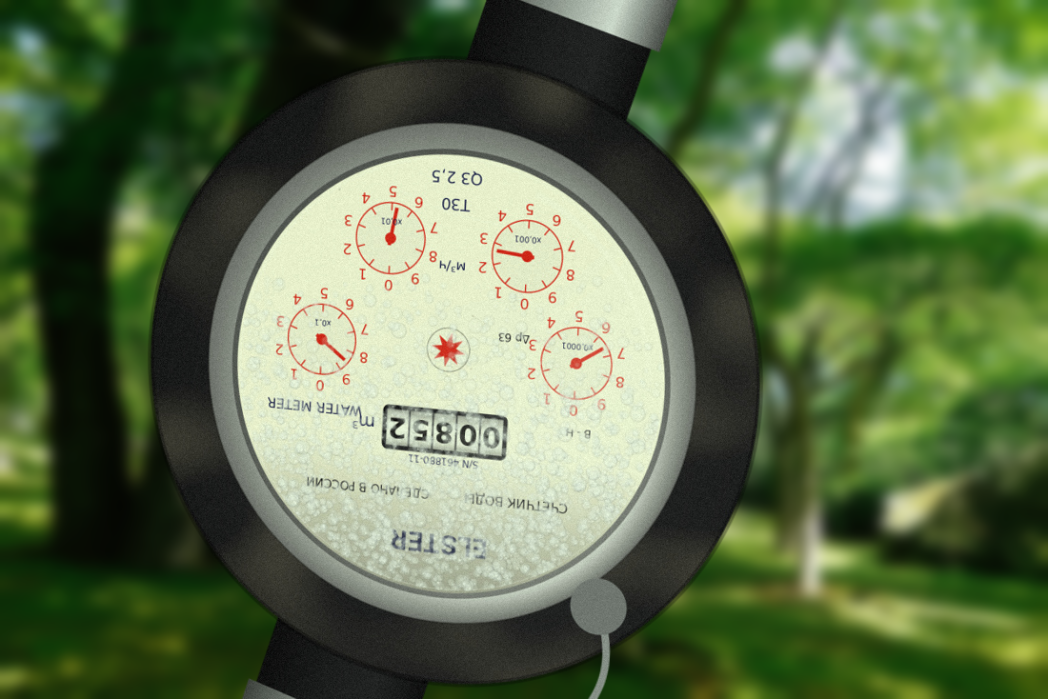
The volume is 852.8526
